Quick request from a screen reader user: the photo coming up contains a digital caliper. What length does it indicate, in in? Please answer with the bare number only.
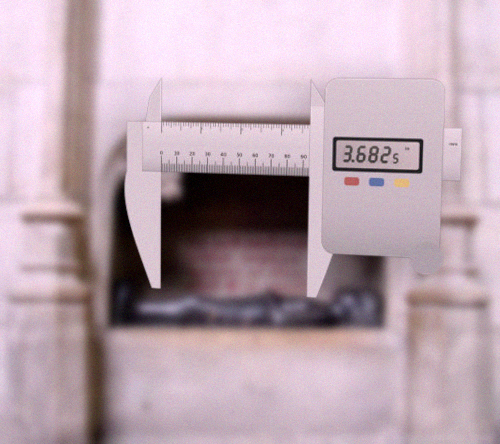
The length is 3.6825
